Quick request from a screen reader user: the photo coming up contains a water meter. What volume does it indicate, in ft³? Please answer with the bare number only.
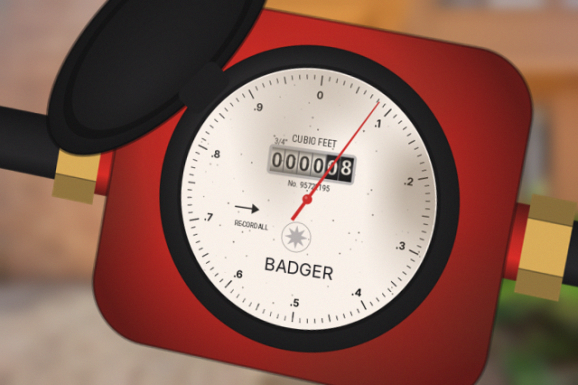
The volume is 8.08
